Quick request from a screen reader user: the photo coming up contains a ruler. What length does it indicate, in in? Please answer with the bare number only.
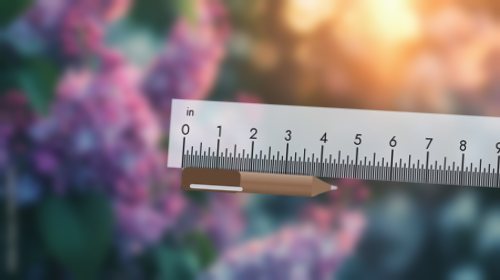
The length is 4.5
